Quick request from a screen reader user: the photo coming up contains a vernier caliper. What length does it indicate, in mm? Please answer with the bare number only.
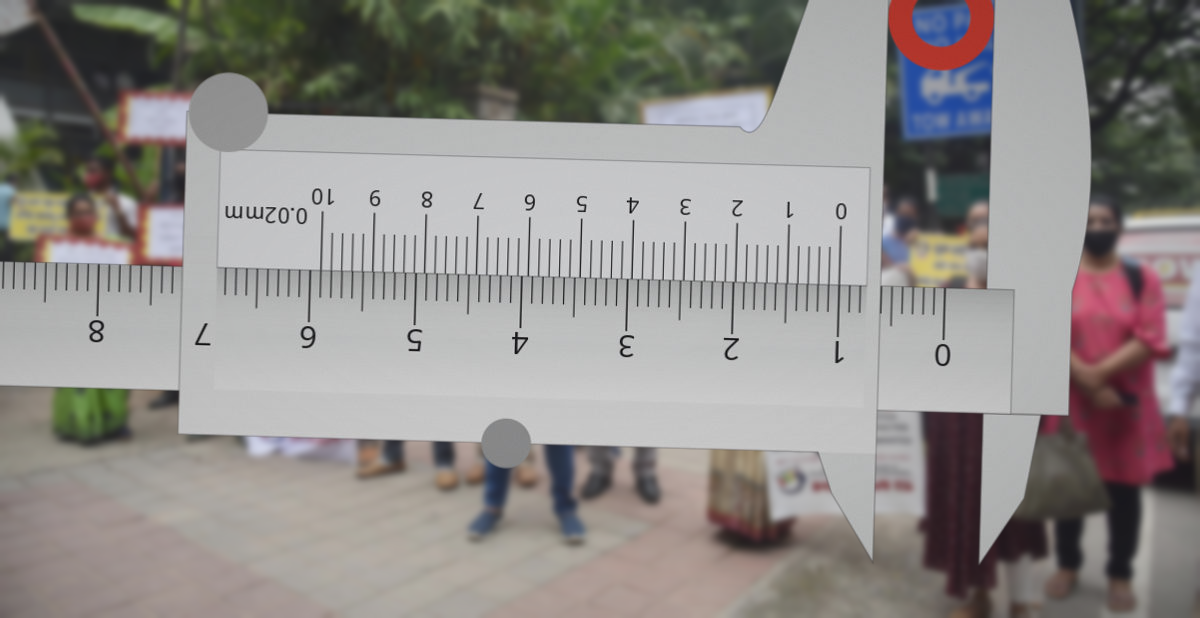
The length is 10.0
